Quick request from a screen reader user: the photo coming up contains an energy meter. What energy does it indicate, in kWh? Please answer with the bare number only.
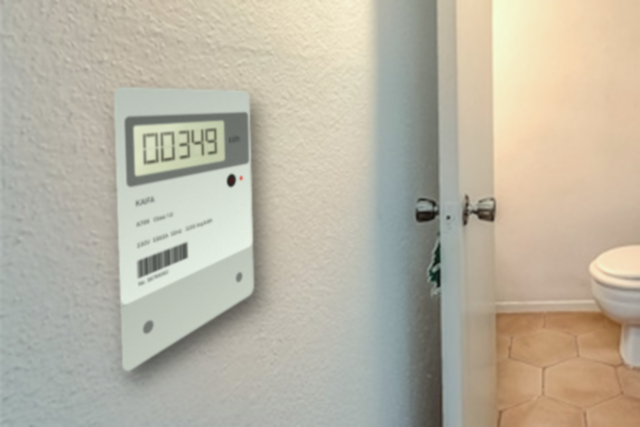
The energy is 349
